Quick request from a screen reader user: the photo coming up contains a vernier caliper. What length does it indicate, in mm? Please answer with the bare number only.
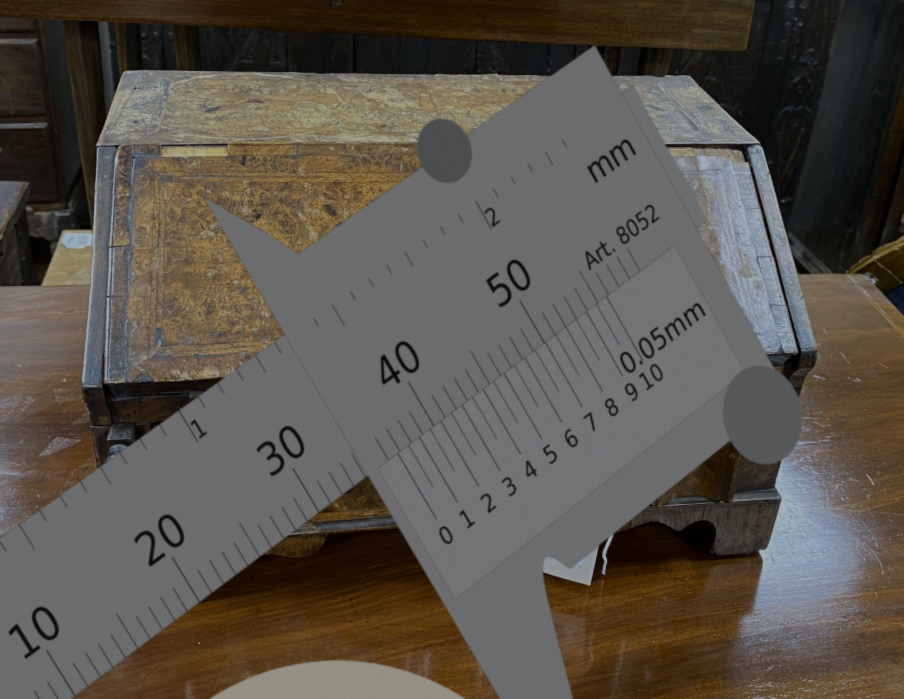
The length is 36.8
